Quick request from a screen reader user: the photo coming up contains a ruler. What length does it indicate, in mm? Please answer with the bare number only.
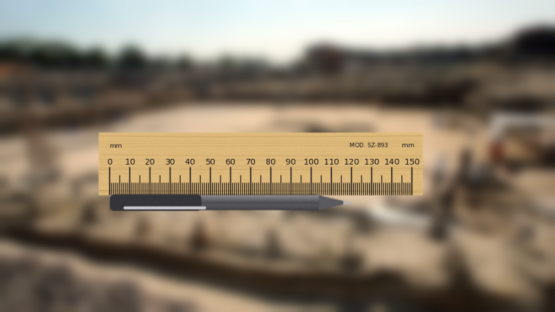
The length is 120
